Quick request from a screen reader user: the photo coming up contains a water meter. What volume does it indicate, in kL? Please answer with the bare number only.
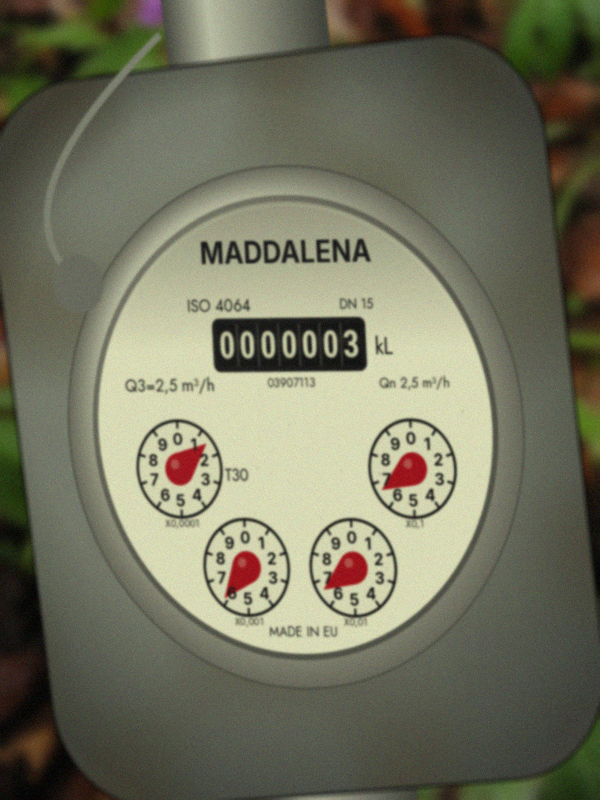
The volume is 3.6661
